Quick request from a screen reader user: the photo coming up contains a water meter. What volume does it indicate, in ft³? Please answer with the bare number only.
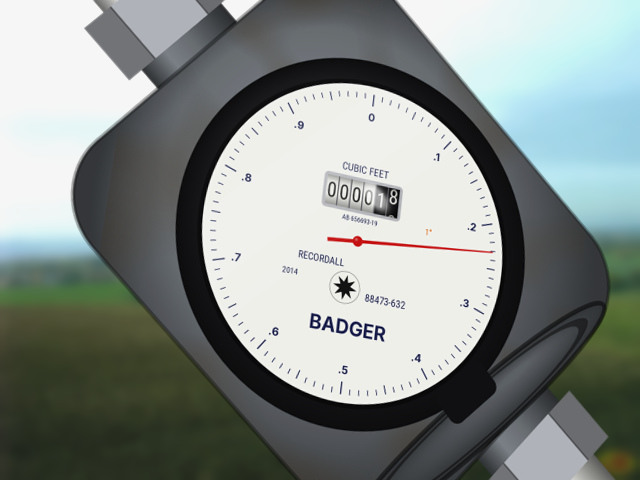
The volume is 18.23
